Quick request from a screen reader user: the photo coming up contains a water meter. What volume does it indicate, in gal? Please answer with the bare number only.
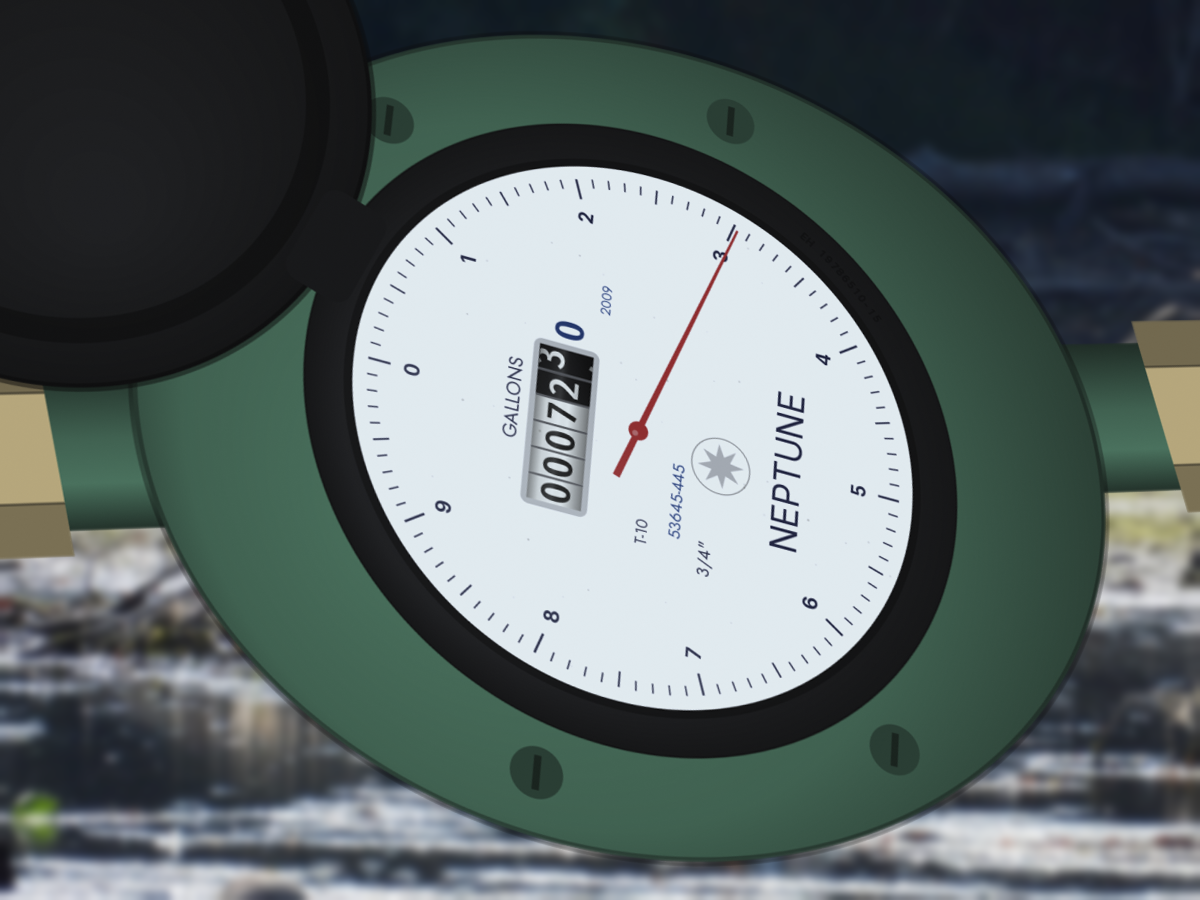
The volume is 7233.0
